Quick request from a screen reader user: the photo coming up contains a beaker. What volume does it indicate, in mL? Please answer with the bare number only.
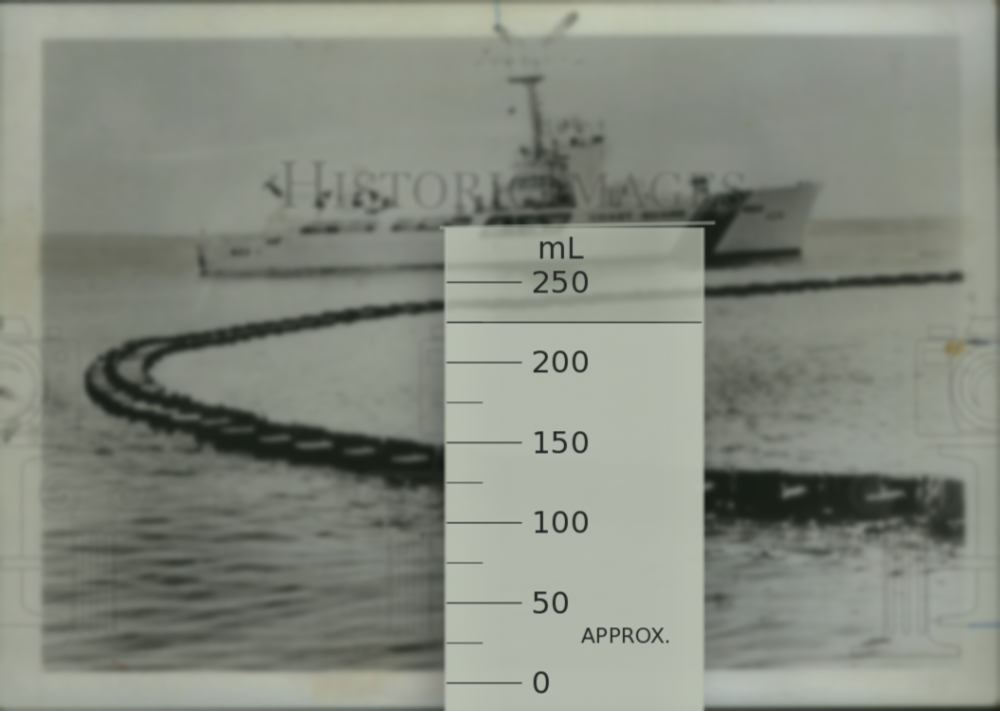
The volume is 225
